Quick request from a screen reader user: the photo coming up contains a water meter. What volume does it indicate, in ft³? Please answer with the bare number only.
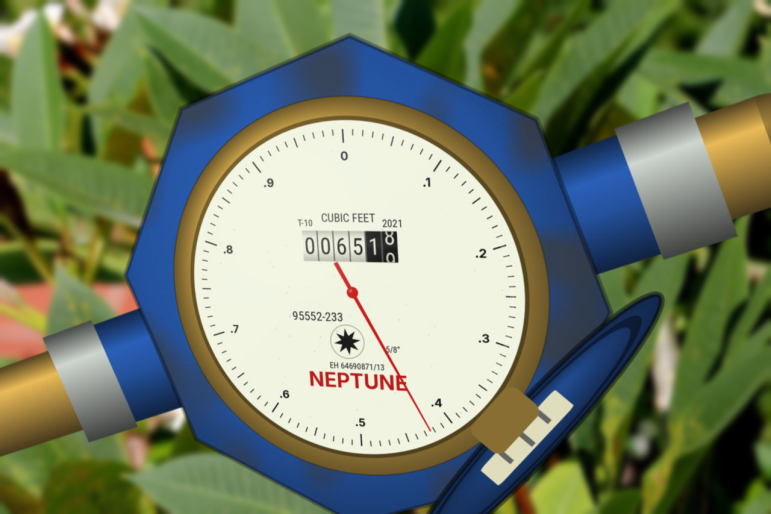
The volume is 6518.42
